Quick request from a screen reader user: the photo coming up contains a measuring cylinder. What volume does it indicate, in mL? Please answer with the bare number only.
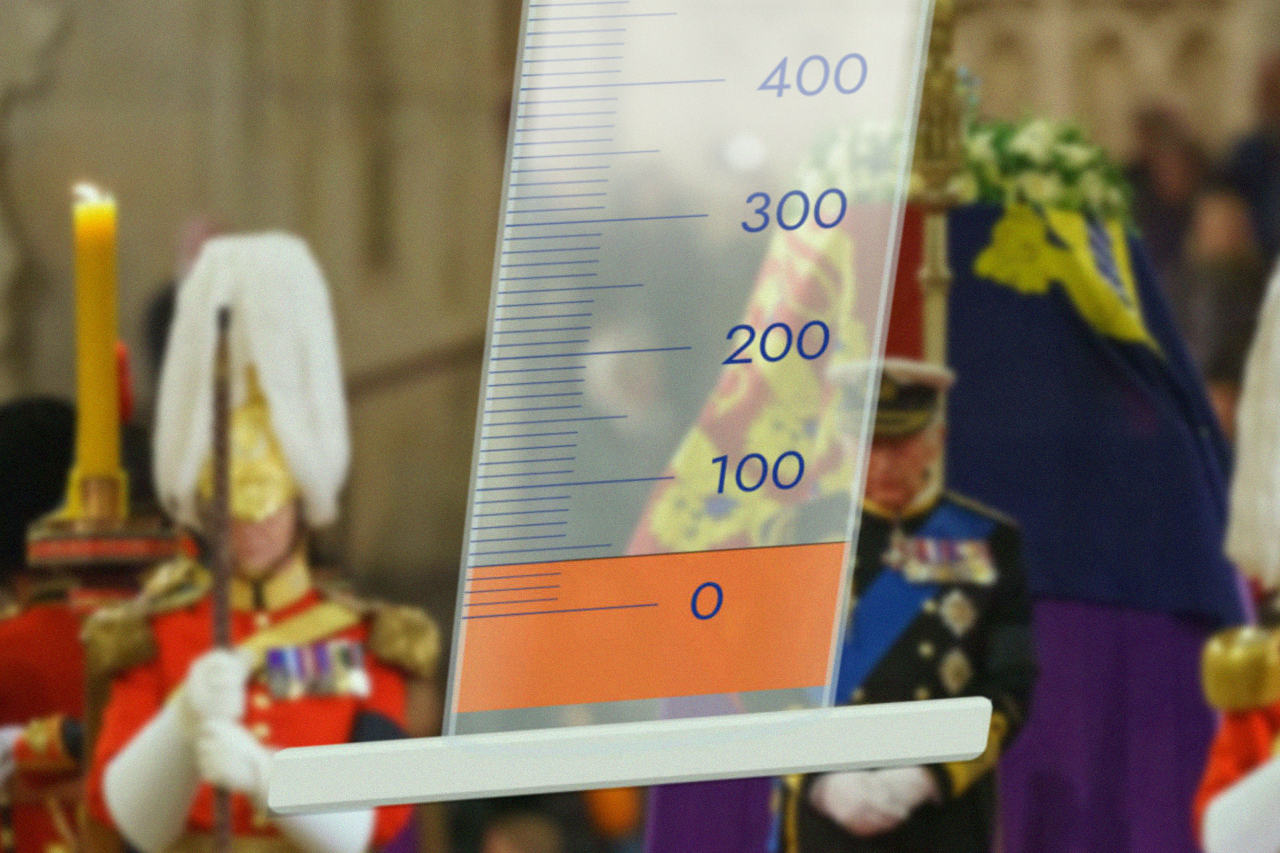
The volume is 40
